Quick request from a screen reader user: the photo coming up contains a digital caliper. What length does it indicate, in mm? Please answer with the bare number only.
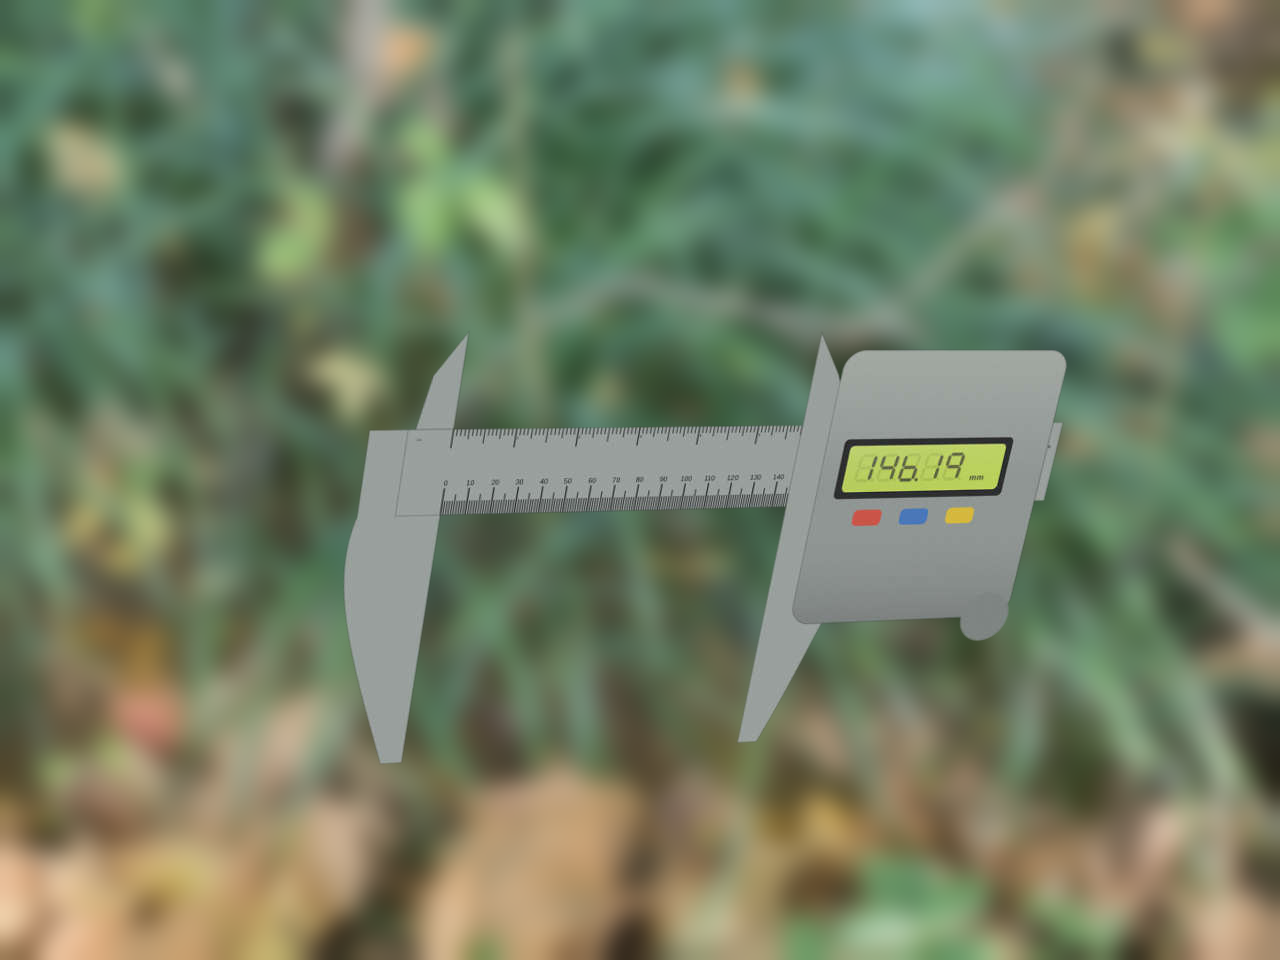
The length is 146.19
